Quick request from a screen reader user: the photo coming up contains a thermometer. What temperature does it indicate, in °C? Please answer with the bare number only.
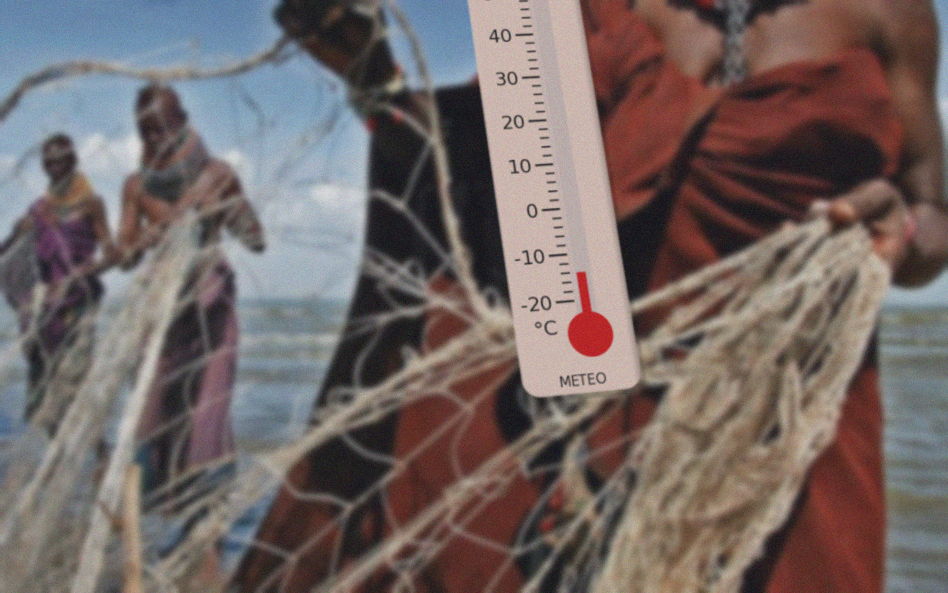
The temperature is -14
